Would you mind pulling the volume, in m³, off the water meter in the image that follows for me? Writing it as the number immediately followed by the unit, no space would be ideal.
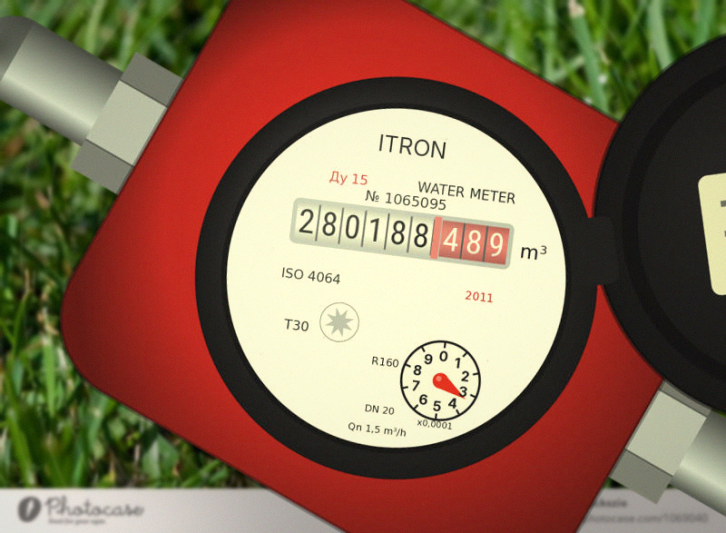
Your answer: 280188.4893m³
